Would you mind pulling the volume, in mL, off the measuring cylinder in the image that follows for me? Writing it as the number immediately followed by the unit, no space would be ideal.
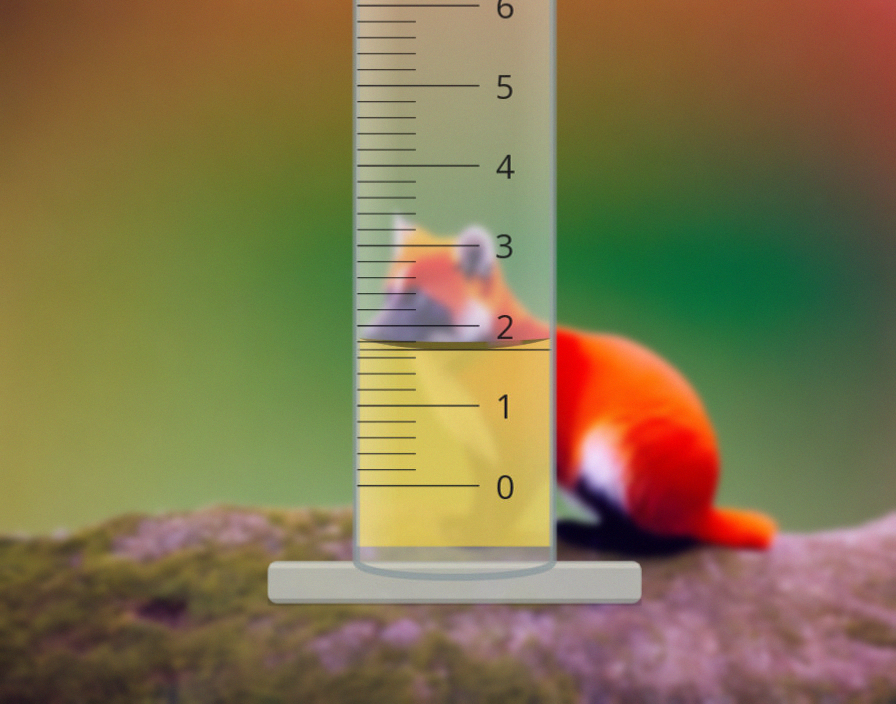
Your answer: 1.7mL
